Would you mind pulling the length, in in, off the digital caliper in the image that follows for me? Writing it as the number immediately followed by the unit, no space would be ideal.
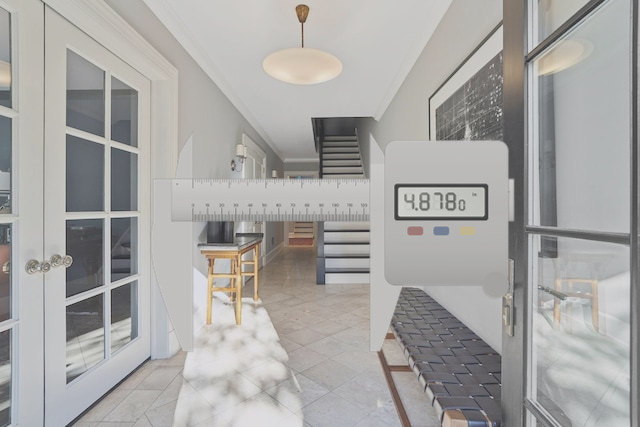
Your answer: 4.8780in
